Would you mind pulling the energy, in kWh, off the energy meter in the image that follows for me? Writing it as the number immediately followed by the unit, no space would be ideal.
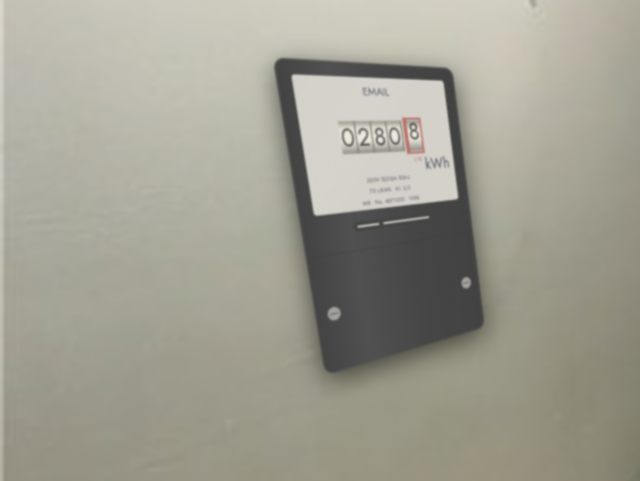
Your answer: 280.8kWh
